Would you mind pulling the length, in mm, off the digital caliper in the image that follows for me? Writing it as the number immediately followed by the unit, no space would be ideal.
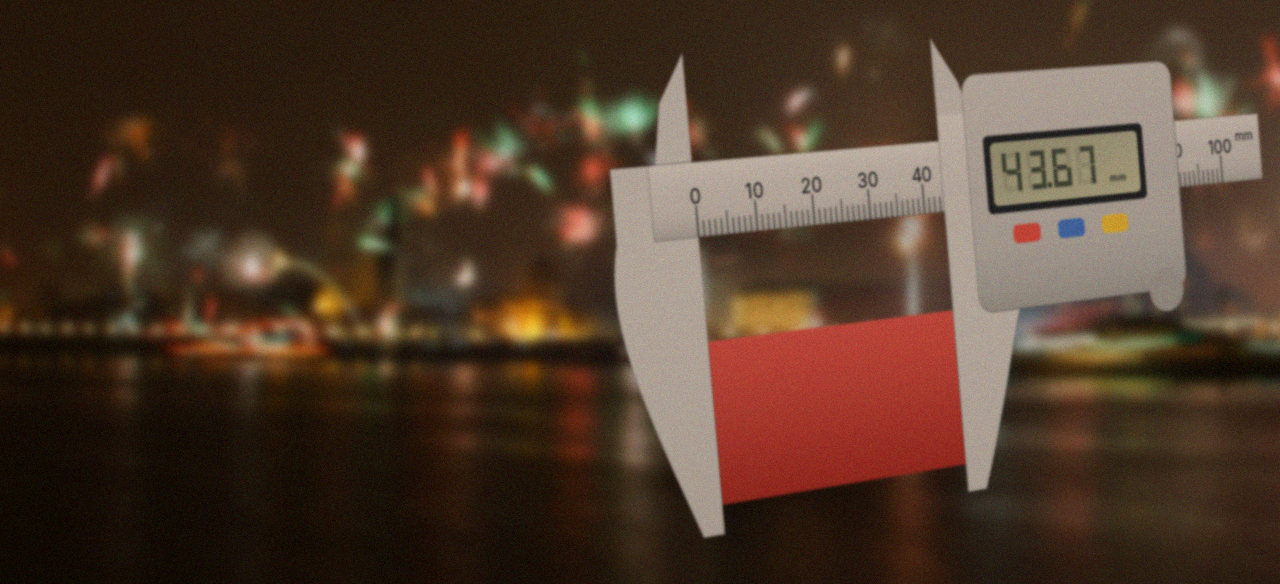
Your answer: 43.67mm
